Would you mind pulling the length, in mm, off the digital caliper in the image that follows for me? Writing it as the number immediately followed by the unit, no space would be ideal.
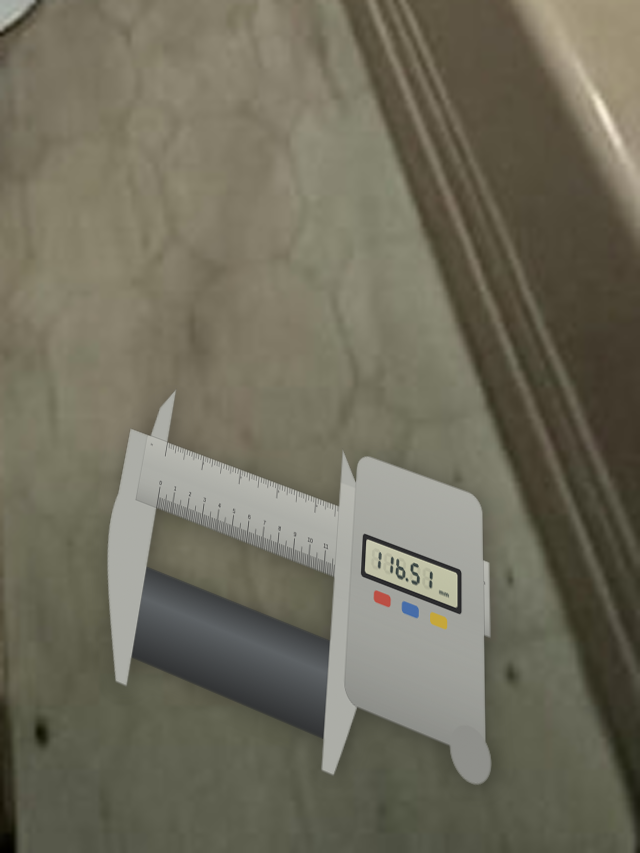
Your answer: 116.51mm
